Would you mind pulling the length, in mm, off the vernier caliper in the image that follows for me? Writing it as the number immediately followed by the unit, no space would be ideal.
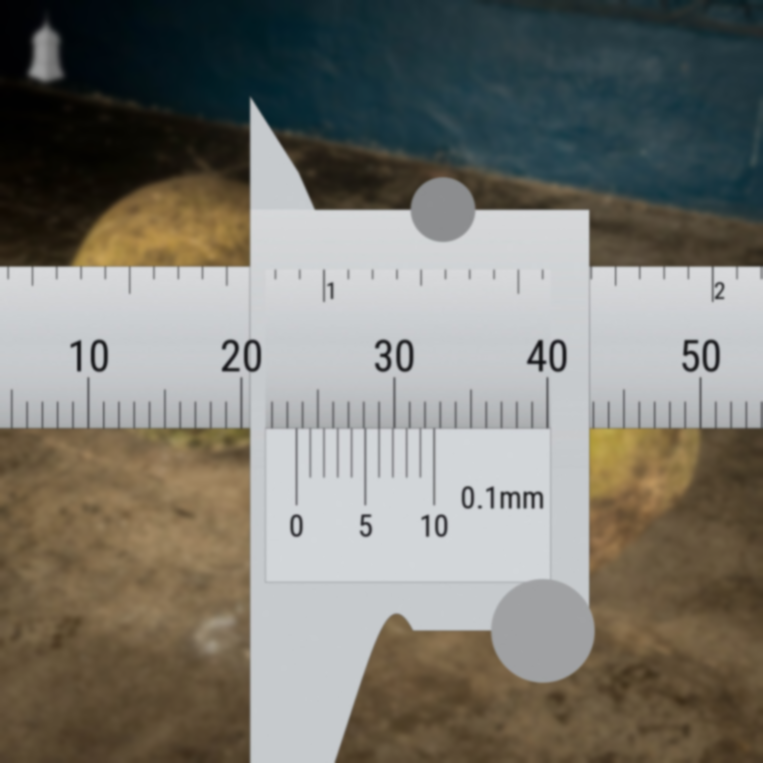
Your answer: 23.6mm
